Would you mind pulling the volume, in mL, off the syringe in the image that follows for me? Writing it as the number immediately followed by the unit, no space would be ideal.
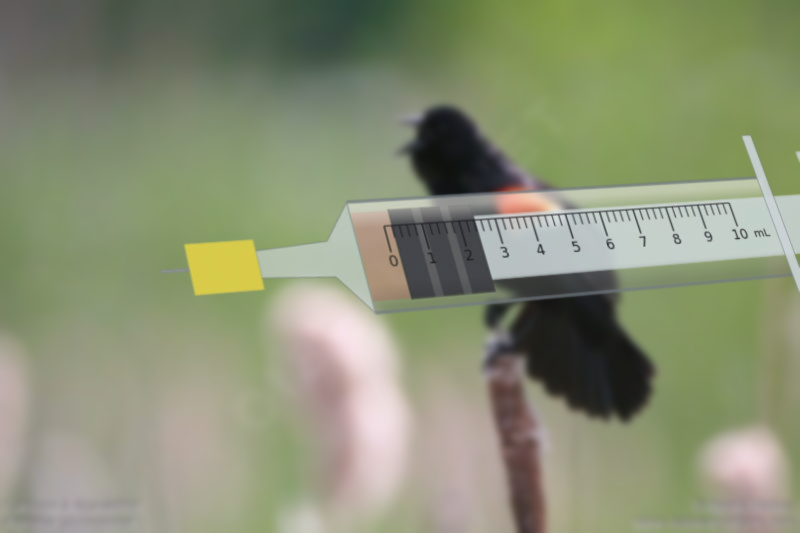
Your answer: 0.2mL
